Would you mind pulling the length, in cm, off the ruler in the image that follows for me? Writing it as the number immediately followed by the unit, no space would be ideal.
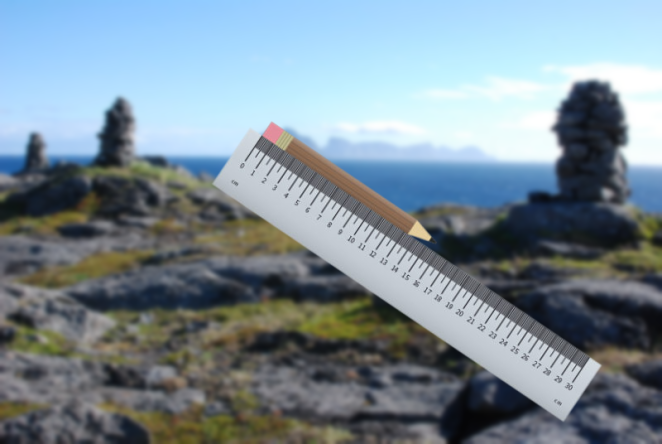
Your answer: 15.5cm
